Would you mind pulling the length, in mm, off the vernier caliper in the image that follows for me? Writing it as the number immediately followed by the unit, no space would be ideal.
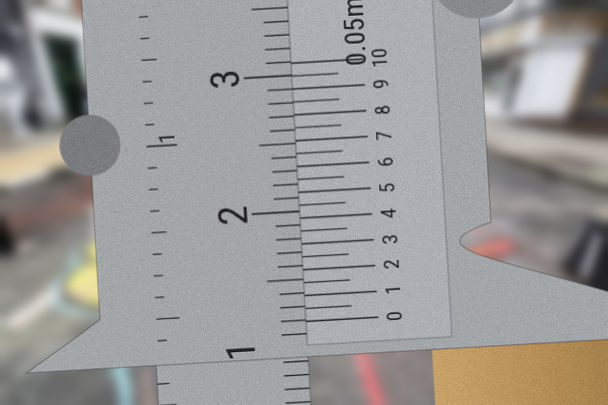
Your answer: 11.9mm
